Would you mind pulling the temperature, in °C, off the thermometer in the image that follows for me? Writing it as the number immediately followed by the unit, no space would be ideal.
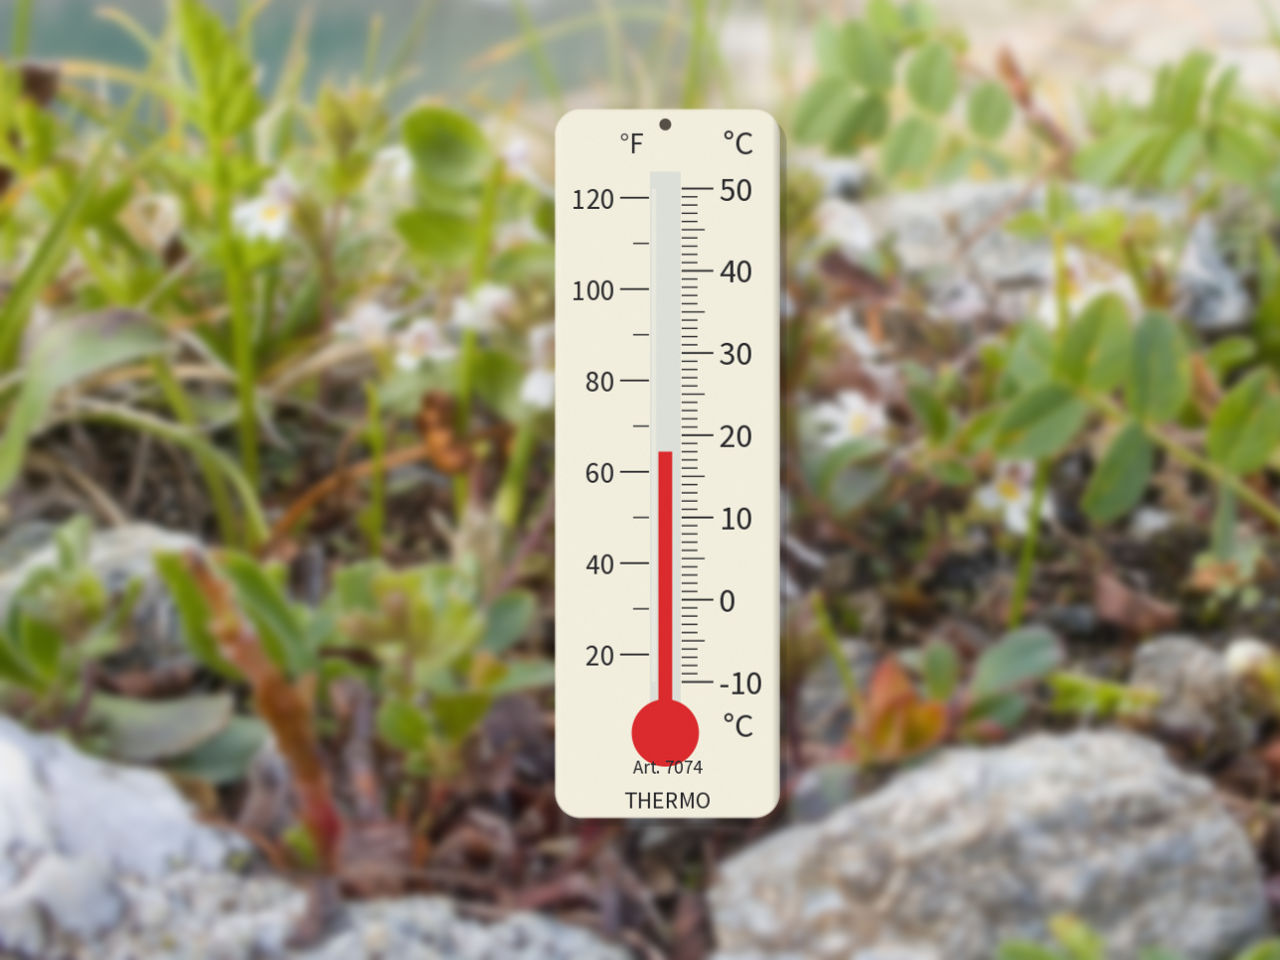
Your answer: 18°C
